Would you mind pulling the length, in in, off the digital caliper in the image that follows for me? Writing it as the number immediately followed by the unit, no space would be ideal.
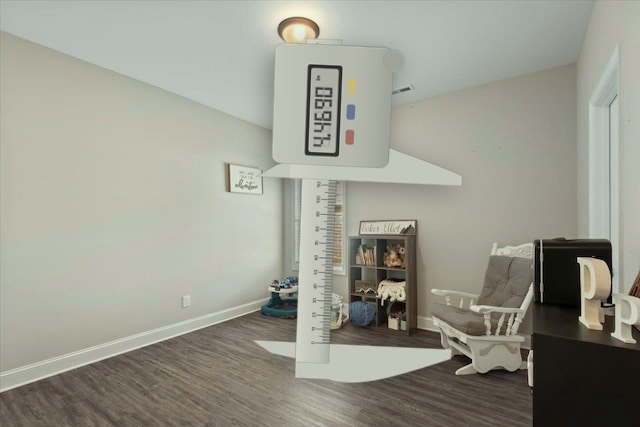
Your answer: 4.4690in
